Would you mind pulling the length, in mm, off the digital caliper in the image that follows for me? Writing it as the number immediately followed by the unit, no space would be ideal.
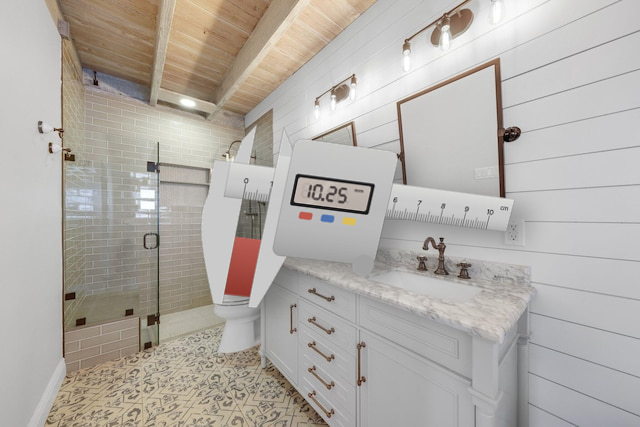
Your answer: 10.25mm
